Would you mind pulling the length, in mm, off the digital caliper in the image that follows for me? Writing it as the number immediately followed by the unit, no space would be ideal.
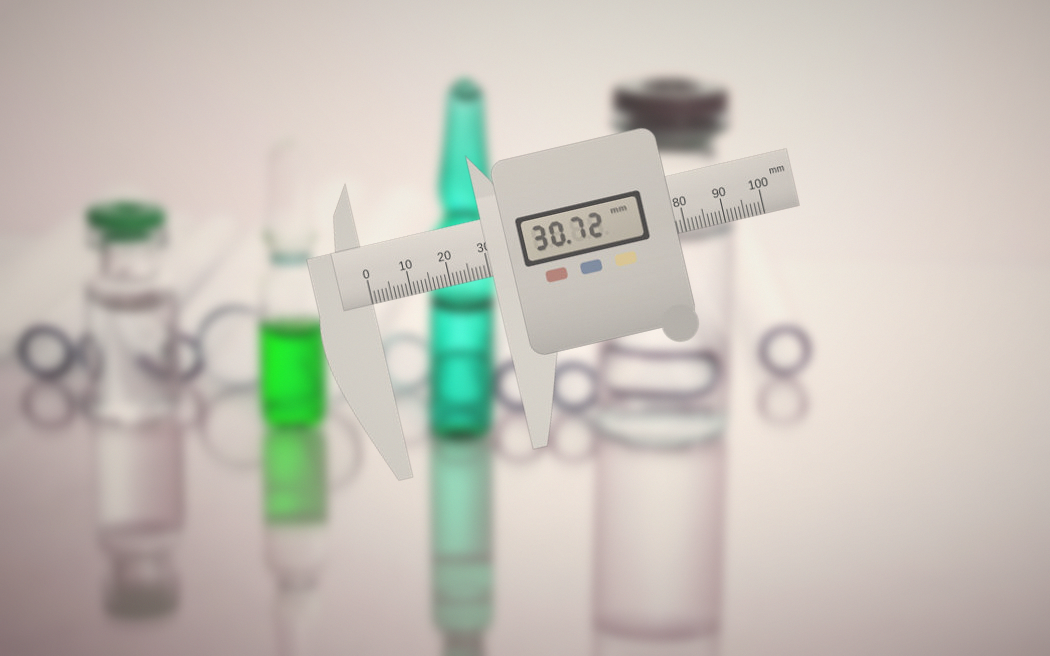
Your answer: 30.72mm
